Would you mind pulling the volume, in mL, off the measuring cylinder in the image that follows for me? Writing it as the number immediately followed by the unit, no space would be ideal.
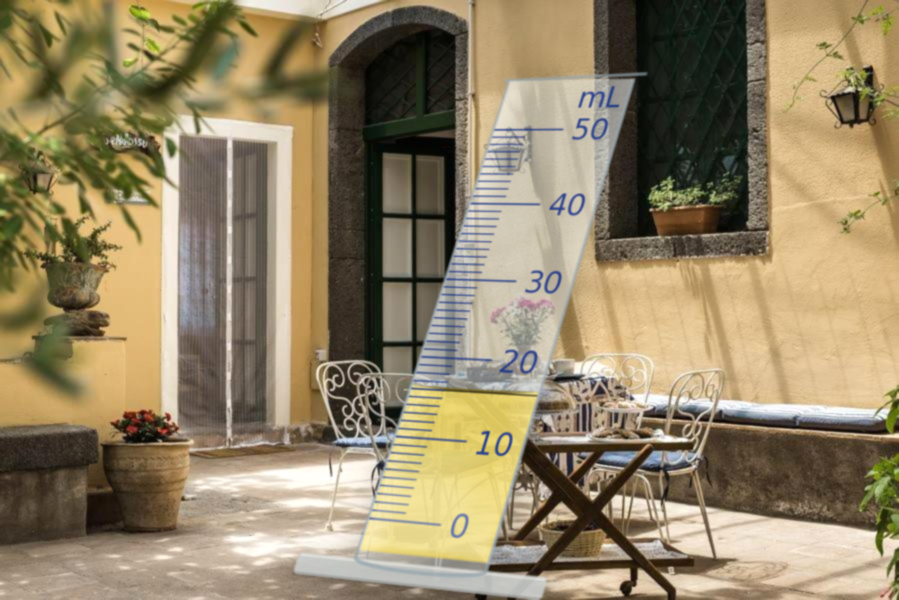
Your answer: 16mL
